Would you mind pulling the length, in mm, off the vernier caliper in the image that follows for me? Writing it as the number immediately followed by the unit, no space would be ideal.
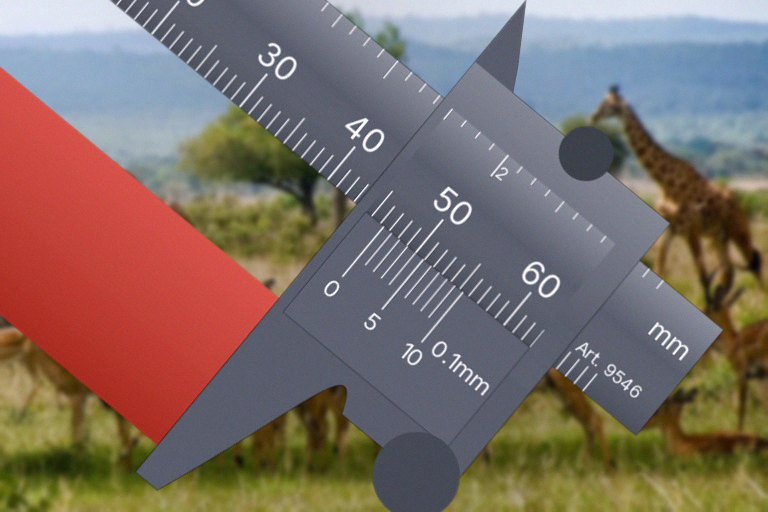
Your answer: 46.4mm
